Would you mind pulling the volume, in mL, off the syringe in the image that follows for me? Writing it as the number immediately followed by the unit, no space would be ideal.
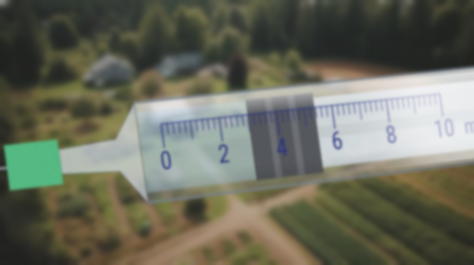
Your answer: 3mL
